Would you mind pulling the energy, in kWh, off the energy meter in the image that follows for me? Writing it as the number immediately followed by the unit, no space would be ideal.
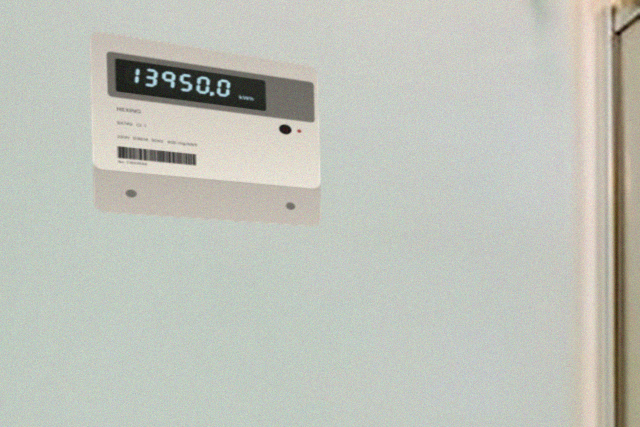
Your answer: 13950.0kWh
